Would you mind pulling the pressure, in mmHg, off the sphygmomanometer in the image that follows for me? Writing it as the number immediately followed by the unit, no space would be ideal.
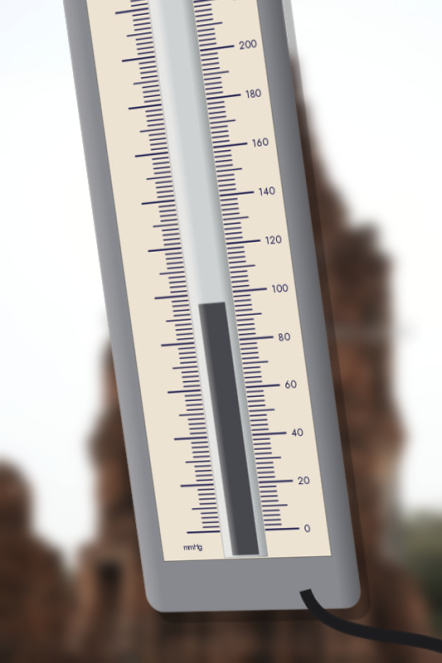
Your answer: 96mmHg
